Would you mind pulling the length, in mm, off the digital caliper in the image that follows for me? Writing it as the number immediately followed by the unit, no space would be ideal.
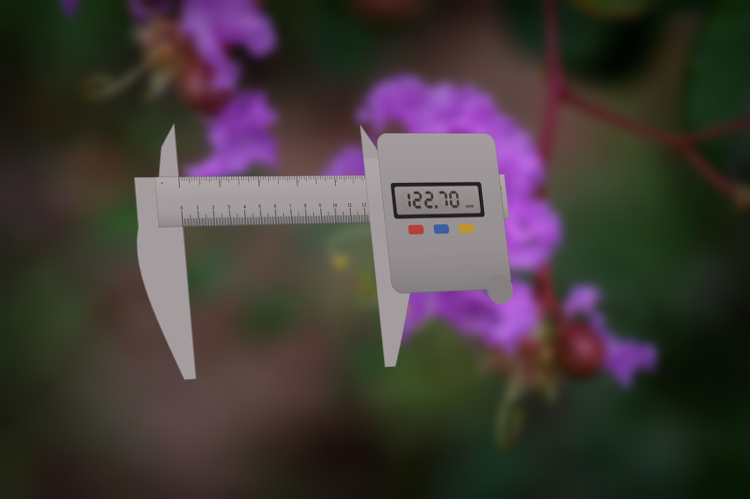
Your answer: 122.70mm
